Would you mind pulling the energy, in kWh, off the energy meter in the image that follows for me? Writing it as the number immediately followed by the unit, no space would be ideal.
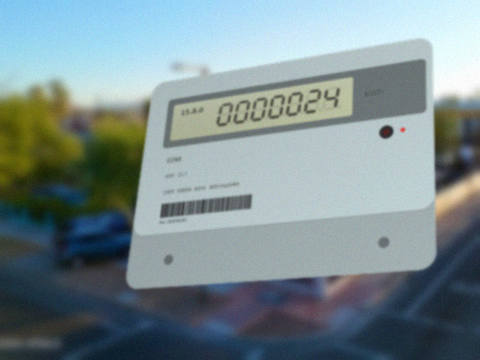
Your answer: 24kWh
